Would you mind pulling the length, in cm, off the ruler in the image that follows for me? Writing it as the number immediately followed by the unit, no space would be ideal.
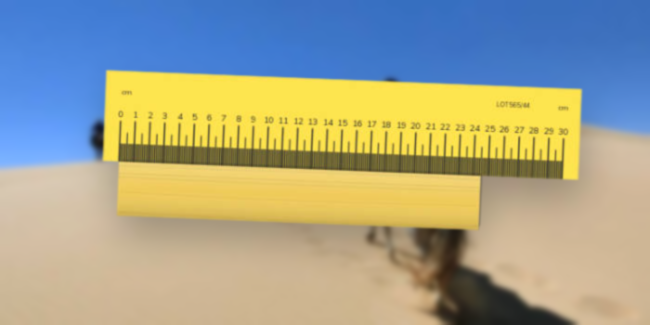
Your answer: 24.5cm
